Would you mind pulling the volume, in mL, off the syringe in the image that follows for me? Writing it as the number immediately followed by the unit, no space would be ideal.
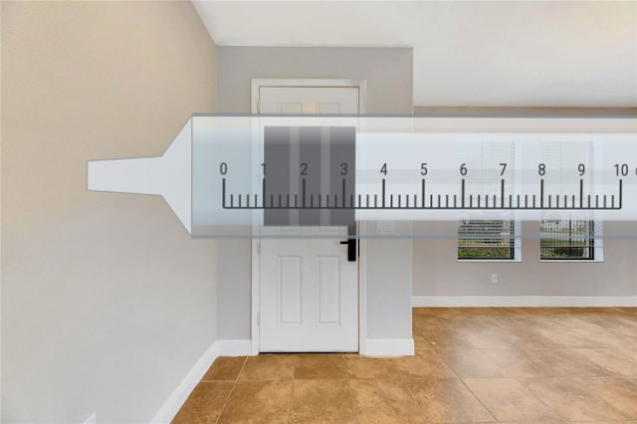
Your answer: 1mL
